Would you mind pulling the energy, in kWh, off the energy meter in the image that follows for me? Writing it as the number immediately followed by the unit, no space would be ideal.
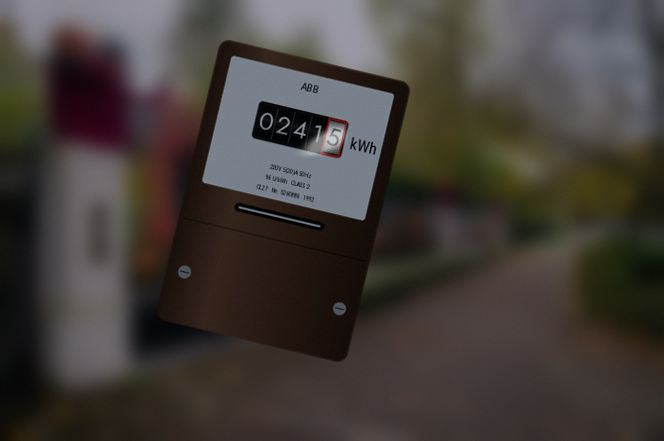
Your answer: 241.5kWh
